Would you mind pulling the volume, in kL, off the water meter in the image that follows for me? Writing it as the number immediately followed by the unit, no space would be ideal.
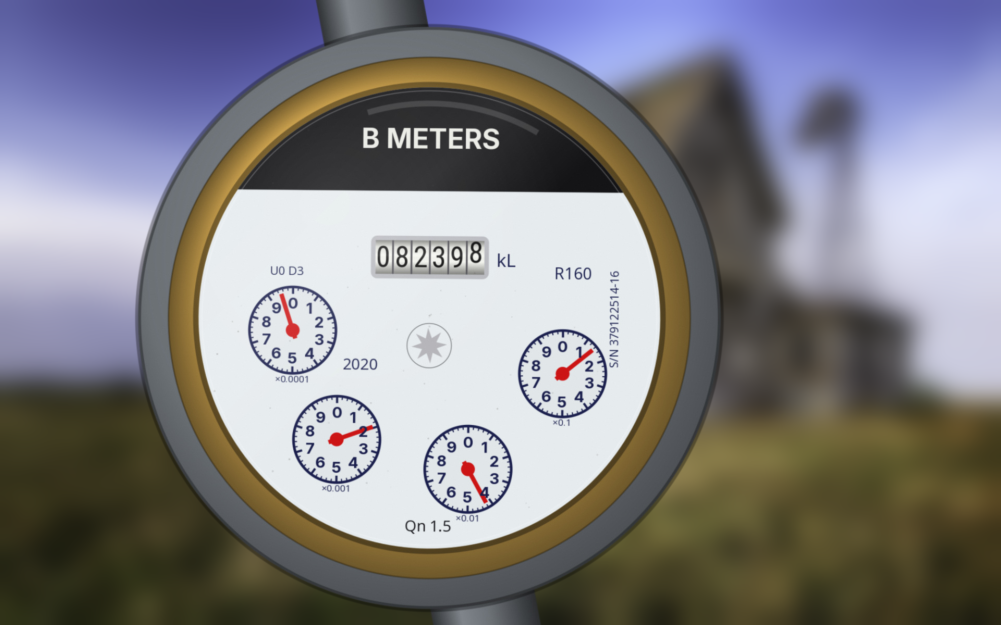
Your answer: 82398.1419kL
